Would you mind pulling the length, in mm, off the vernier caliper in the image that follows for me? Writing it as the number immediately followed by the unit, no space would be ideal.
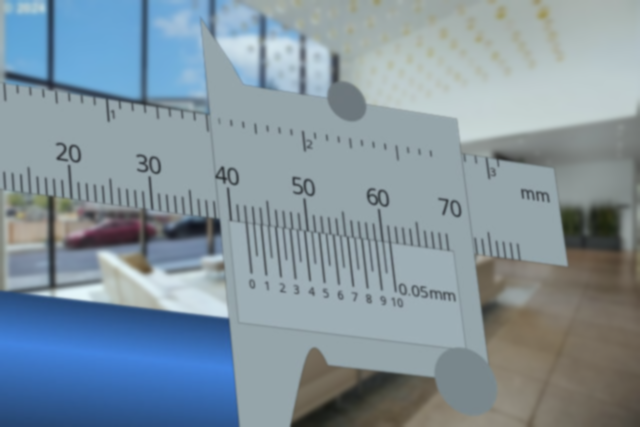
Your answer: 42.0mm
